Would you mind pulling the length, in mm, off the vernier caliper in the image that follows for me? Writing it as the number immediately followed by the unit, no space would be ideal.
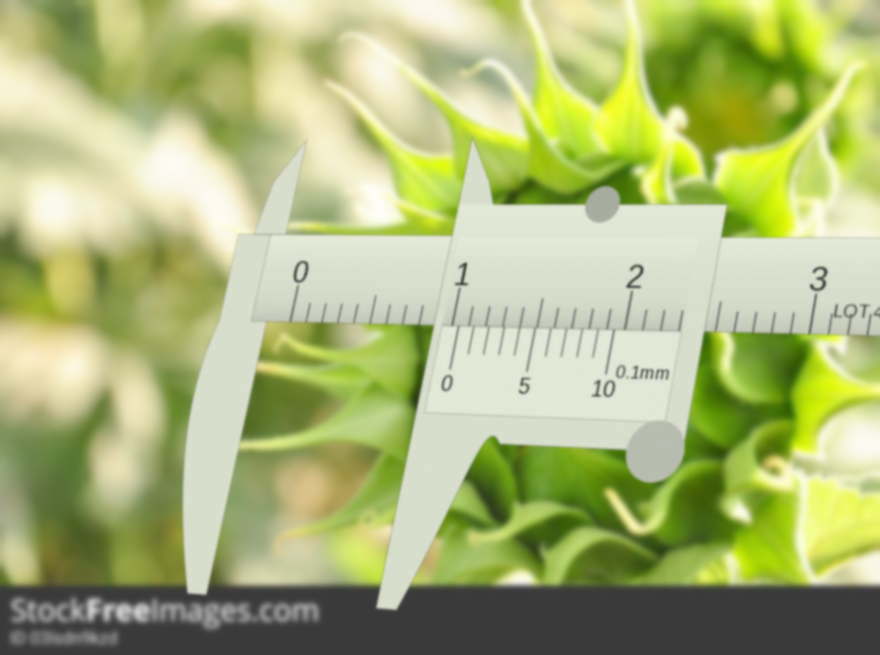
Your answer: 10.4mm
